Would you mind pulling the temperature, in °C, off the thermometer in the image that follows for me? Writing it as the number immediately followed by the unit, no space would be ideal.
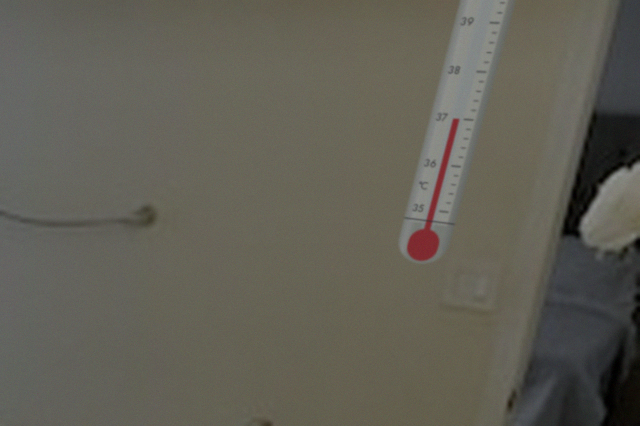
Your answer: 37°C
